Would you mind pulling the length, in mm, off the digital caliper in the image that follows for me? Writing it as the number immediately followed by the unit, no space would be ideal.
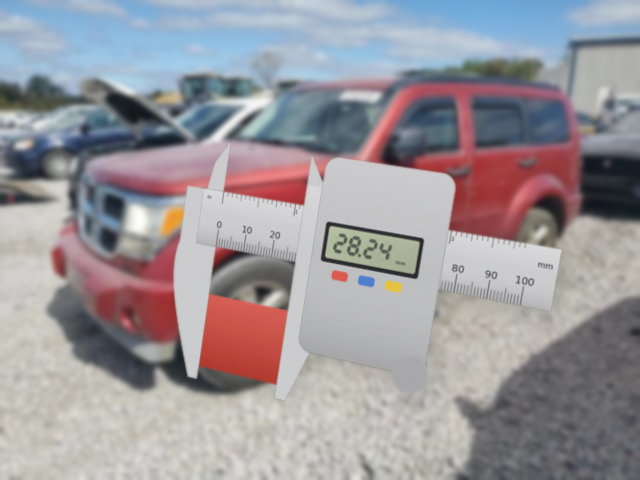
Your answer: 28.24mm
